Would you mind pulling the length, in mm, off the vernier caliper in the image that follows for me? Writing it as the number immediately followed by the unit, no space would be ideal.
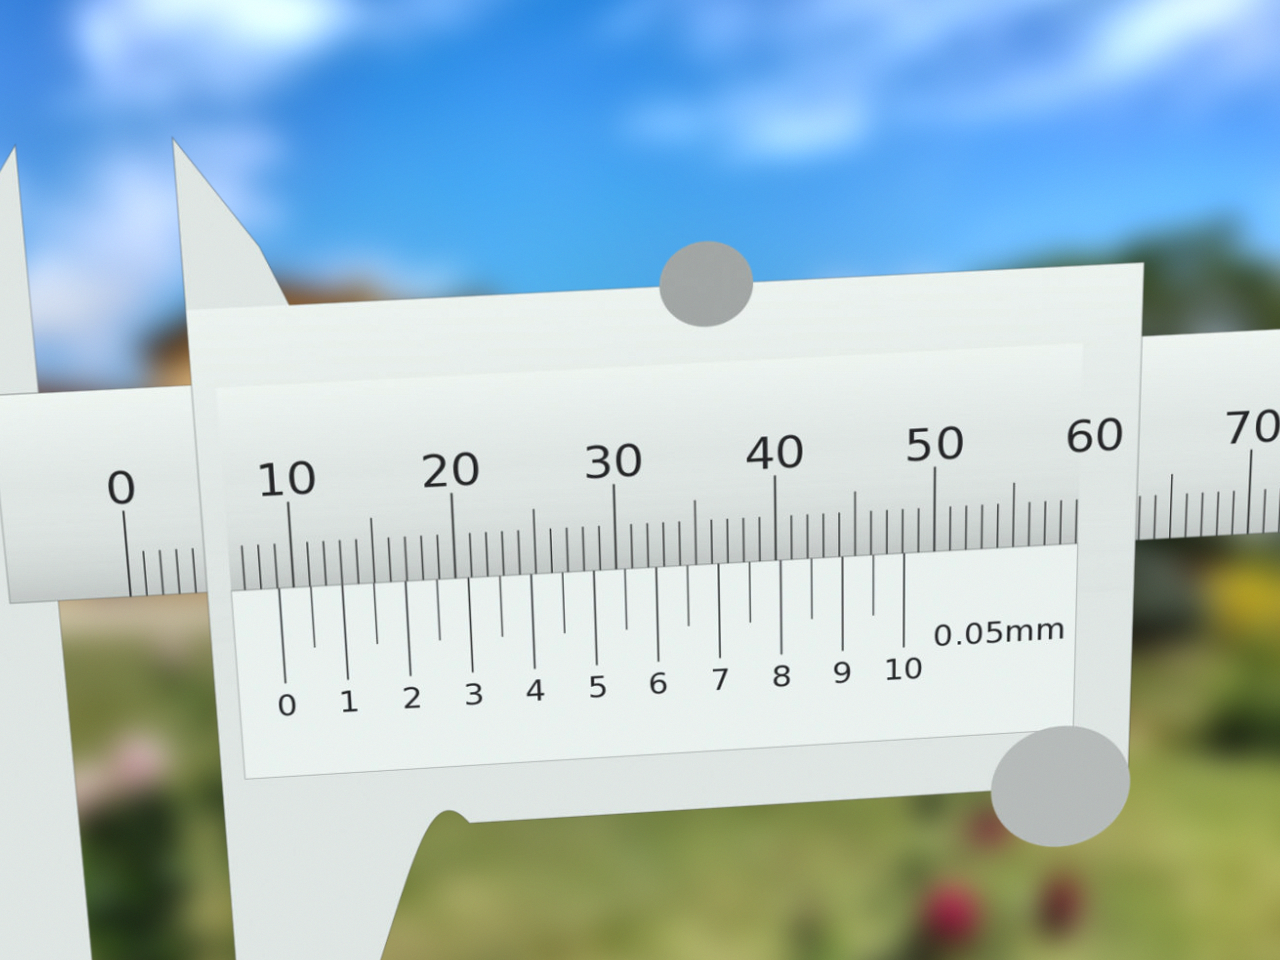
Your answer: 9.1mm
